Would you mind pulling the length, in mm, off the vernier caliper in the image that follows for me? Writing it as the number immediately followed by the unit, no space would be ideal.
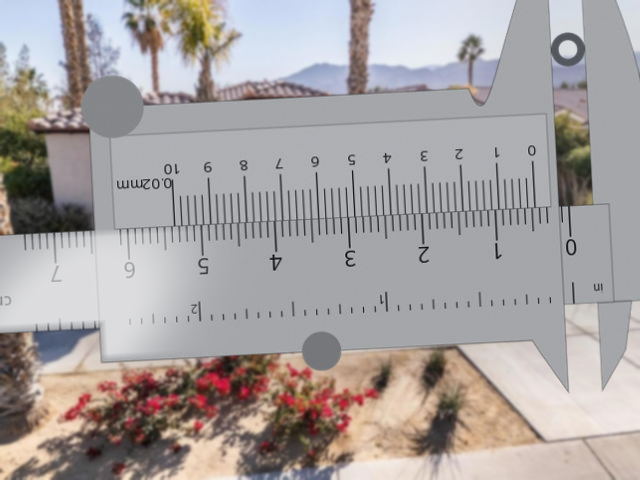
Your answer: 4.6mm
